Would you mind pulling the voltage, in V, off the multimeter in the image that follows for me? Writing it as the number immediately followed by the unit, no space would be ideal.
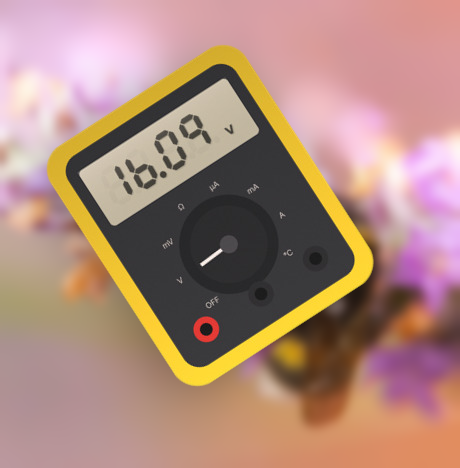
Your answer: 16.09V
